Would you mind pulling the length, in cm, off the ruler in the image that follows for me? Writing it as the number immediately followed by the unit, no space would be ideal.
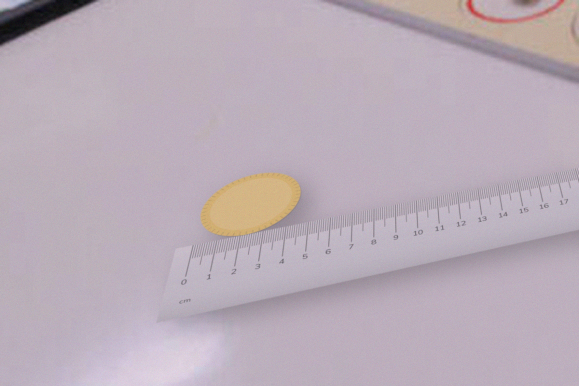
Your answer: 4.5cm
